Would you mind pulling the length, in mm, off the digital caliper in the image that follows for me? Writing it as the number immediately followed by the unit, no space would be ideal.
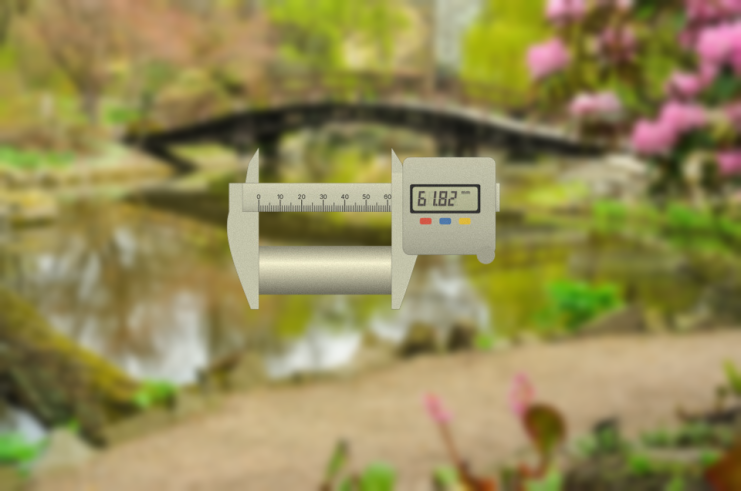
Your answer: 61.82mm
